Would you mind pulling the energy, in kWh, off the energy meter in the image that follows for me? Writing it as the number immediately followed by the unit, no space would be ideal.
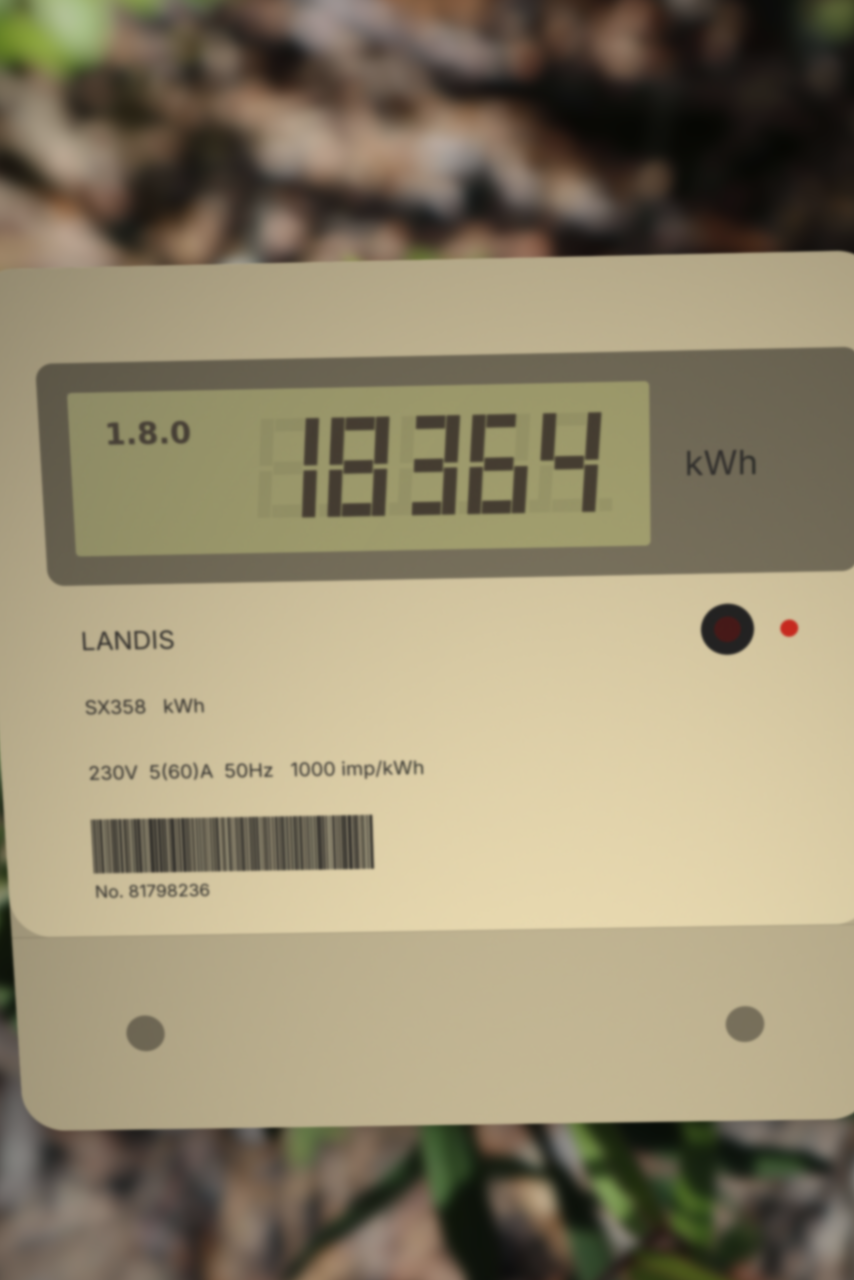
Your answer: 18364kWh
